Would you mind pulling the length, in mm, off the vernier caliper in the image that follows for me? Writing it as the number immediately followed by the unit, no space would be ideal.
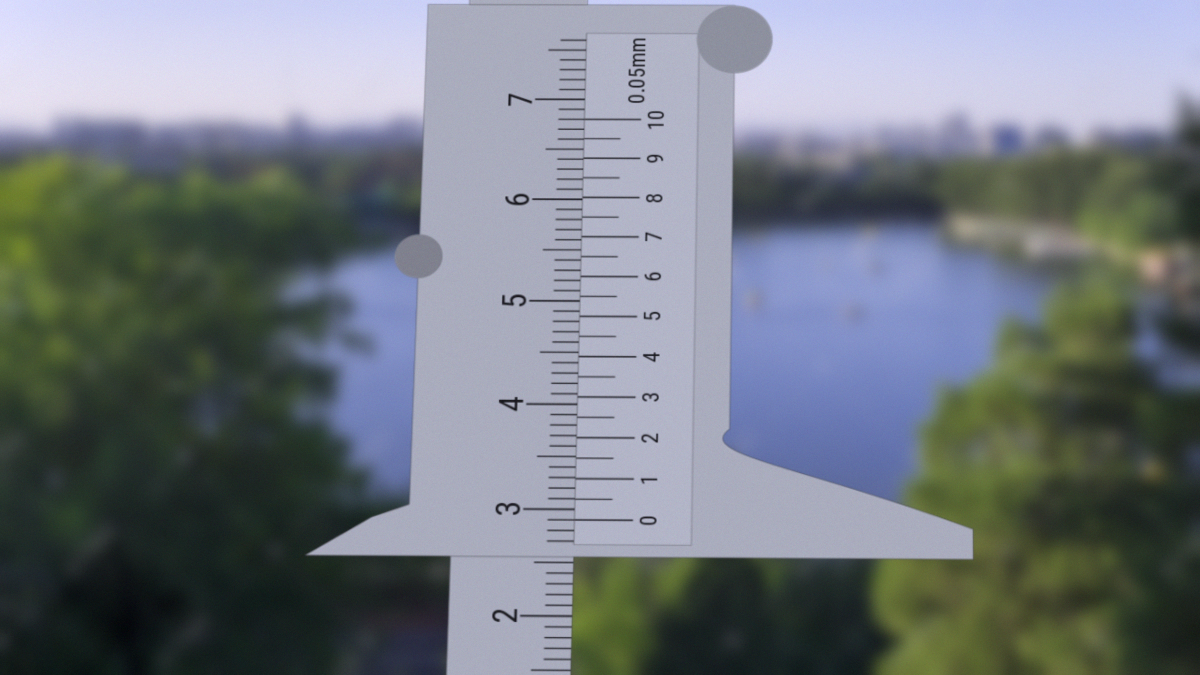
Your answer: 29.0mm
